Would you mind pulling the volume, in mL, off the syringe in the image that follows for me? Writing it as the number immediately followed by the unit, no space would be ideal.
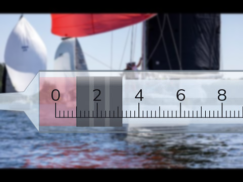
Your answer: 1mL
